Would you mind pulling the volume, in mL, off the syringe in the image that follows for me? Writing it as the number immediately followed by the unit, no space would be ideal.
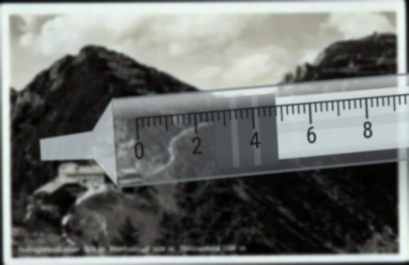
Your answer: 2.6mL
